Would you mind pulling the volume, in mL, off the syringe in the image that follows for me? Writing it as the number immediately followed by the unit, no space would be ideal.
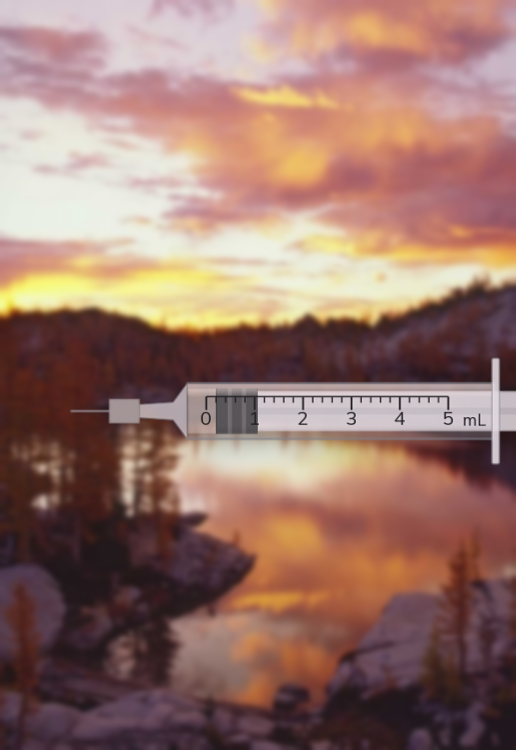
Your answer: 0.2mL
